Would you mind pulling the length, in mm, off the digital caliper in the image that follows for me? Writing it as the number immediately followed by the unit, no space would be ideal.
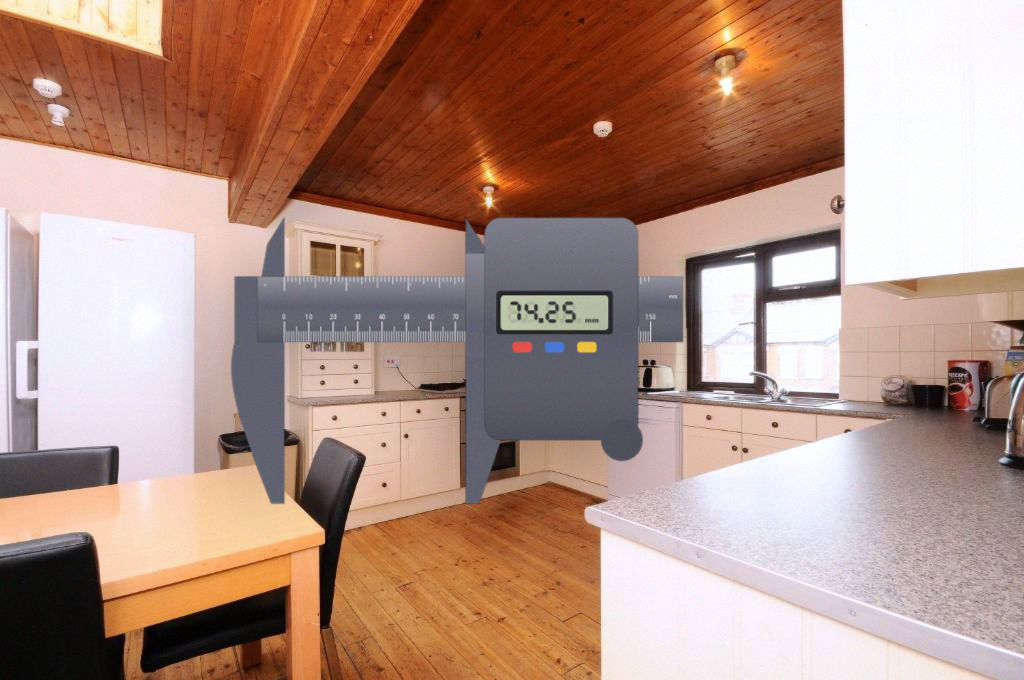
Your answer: 74.25mm
